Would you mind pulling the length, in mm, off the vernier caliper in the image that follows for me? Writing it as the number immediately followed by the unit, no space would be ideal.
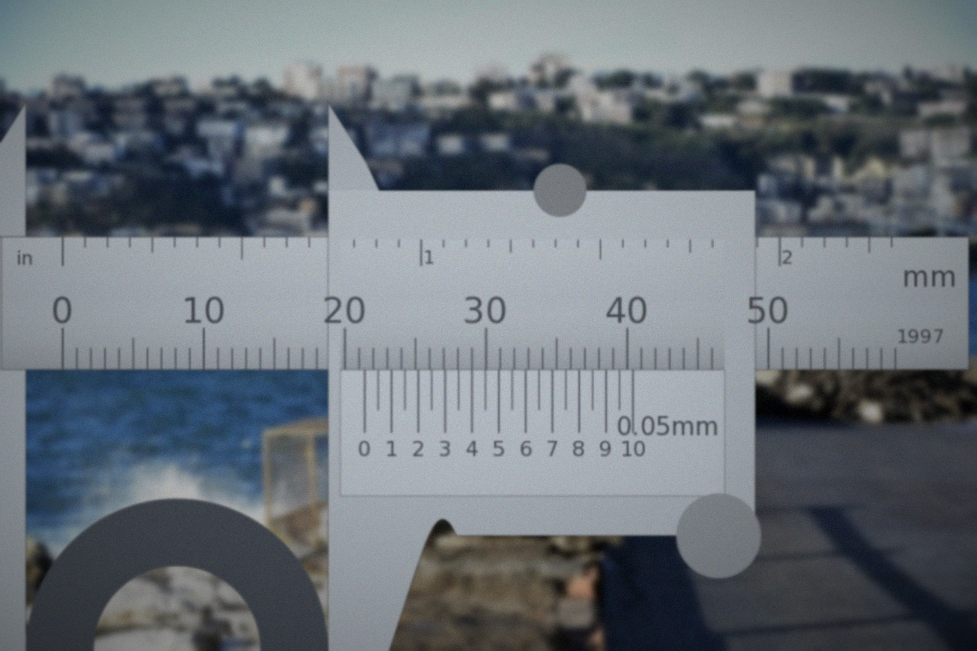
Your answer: 21.4mm
